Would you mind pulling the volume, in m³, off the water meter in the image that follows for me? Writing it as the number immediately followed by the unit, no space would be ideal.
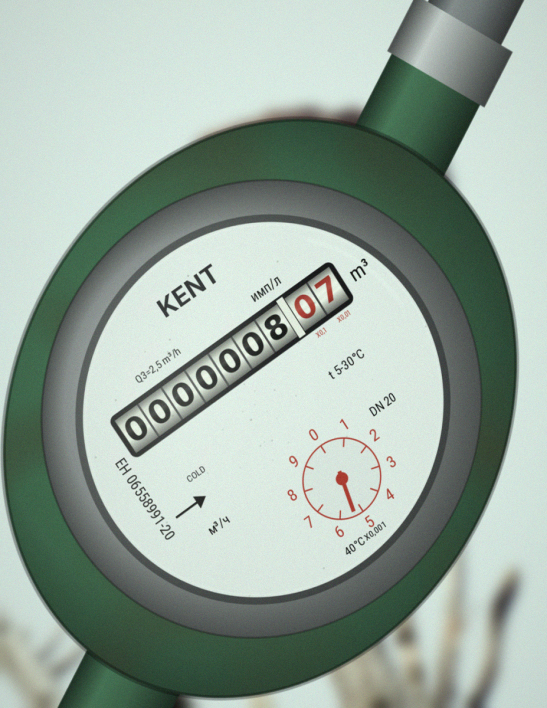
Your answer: 8.075m³
